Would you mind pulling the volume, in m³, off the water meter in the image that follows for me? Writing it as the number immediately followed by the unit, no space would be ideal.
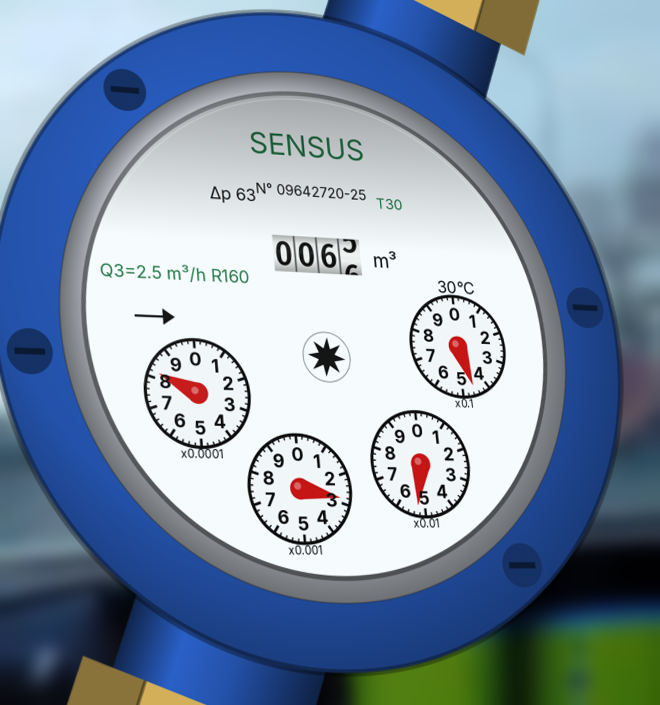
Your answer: 65.4528m³
